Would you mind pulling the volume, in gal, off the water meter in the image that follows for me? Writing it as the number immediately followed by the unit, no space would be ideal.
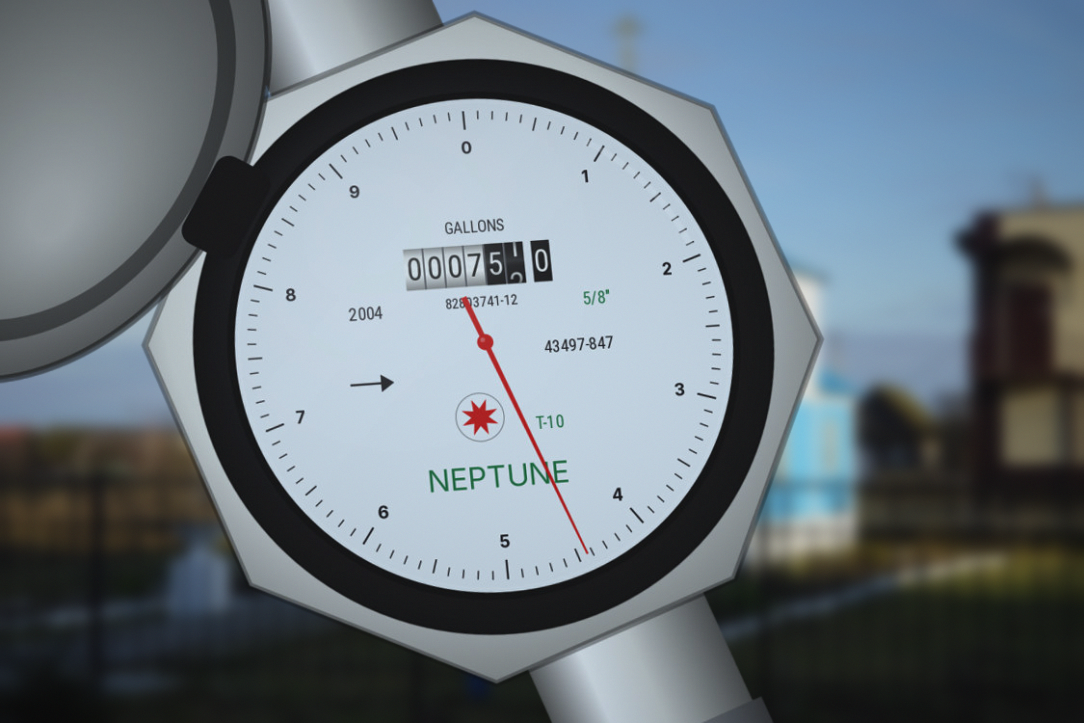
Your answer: 7514.4gal
